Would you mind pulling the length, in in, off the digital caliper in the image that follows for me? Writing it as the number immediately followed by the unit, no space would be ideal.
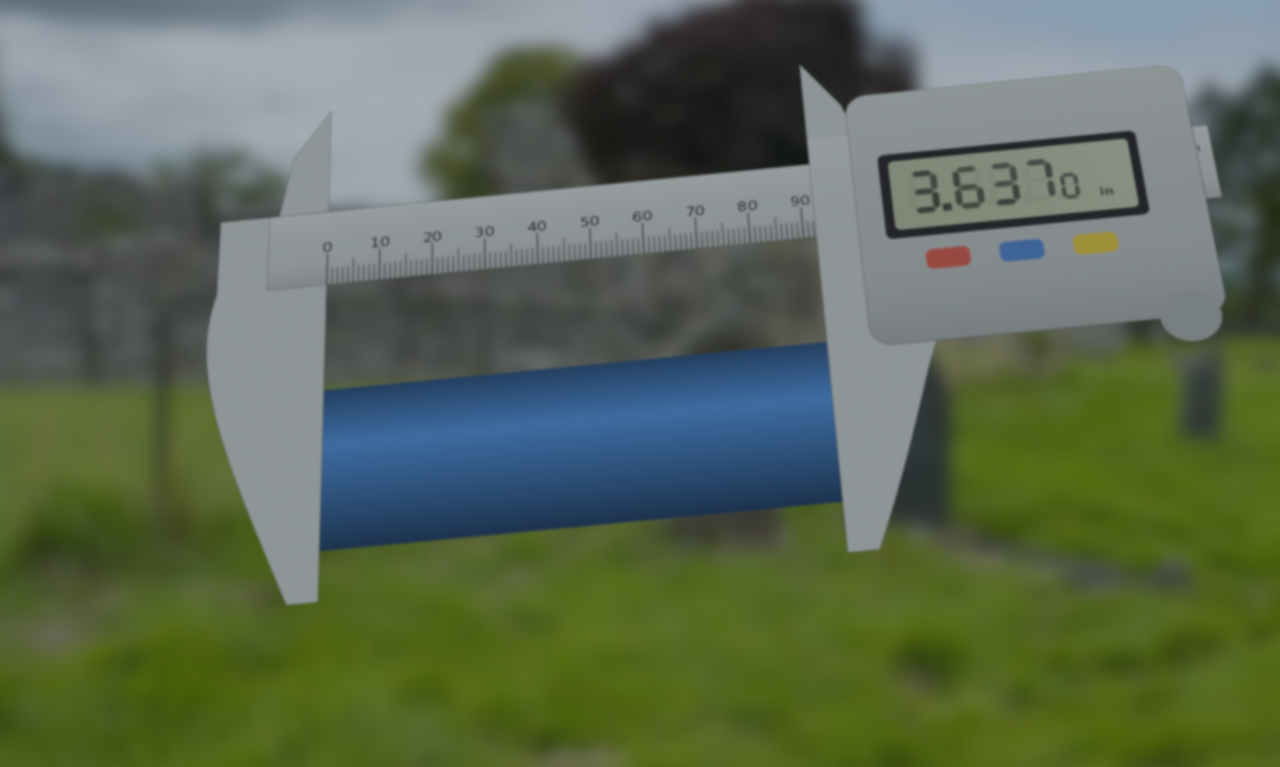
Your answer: 3.6370in
